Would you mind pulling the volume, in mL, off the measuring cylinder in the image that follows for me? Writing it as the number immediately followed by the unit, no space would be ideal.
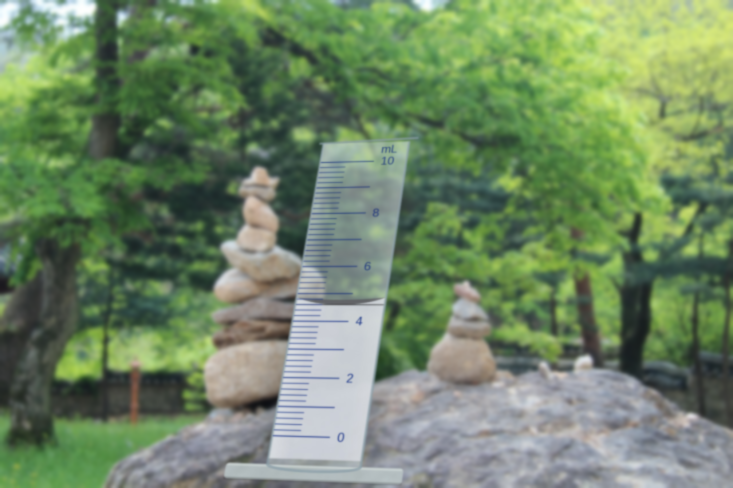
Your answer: 4.6mL
